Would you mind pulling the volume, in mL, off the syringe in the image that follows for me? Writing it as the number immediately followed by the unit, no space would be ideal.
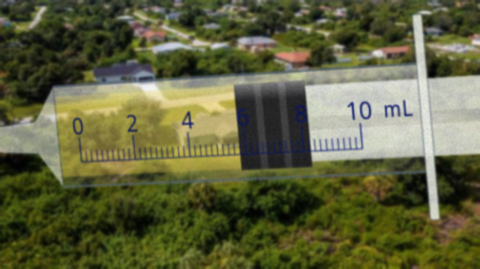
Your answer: 5.8mL
